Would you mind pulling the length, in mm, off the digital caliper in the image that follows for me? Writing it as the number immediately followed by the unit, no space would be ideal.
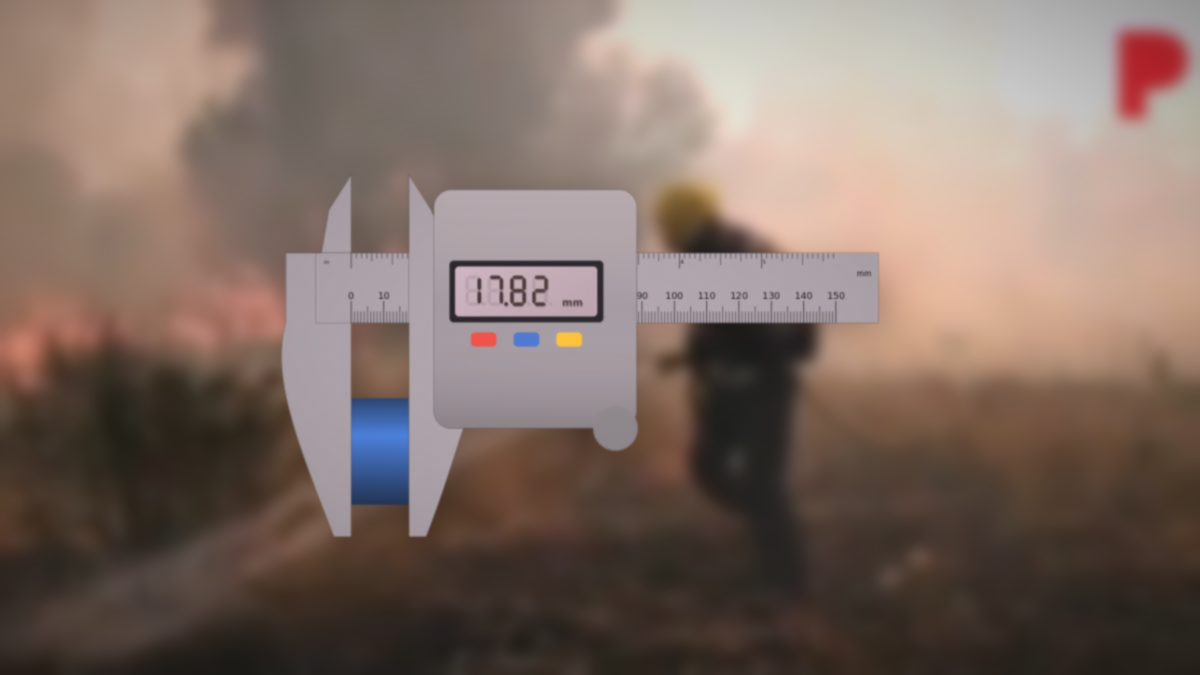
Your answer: 17.82mm
